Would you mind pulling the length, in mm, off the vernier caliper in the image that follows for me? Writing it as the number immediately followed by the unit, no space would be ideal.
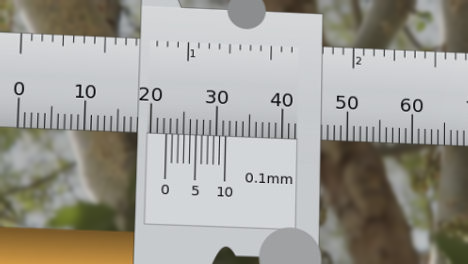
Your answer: 22.4mm
